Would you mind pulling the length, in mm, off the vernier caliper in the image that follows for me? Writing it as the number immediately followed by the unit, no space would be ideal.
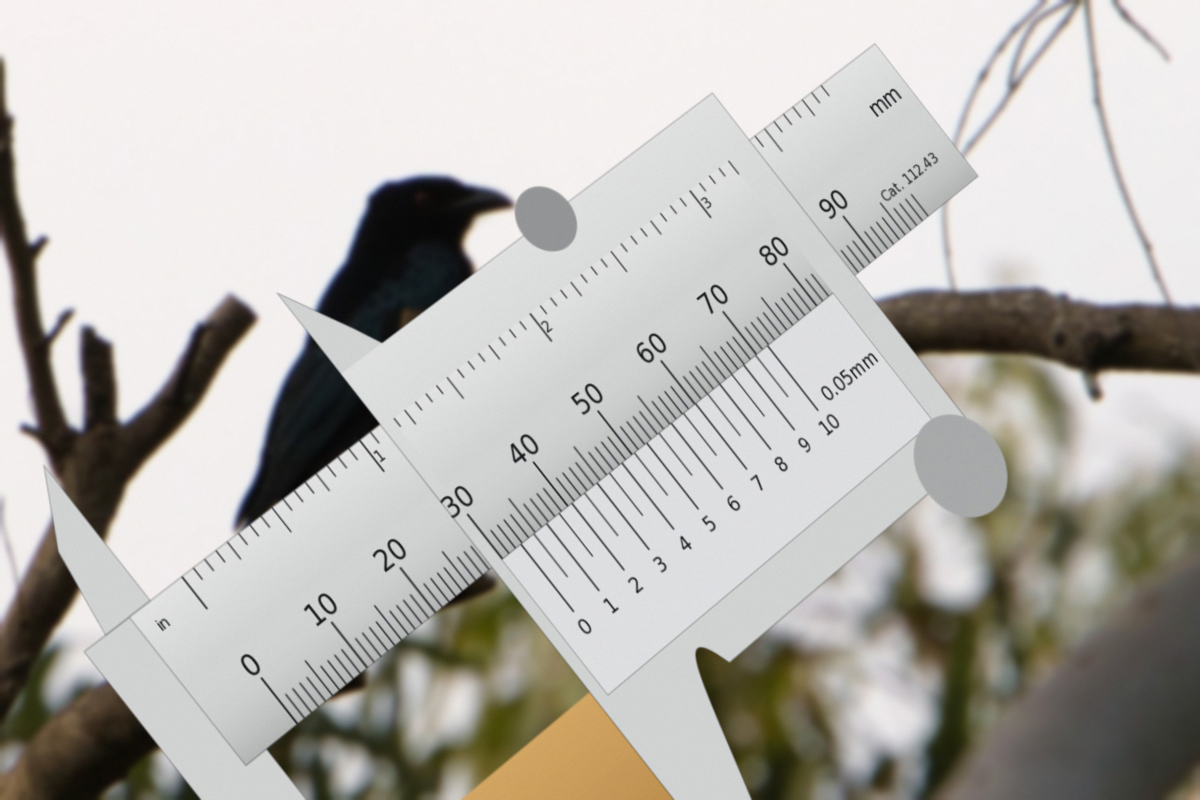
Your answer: 32.8mm
